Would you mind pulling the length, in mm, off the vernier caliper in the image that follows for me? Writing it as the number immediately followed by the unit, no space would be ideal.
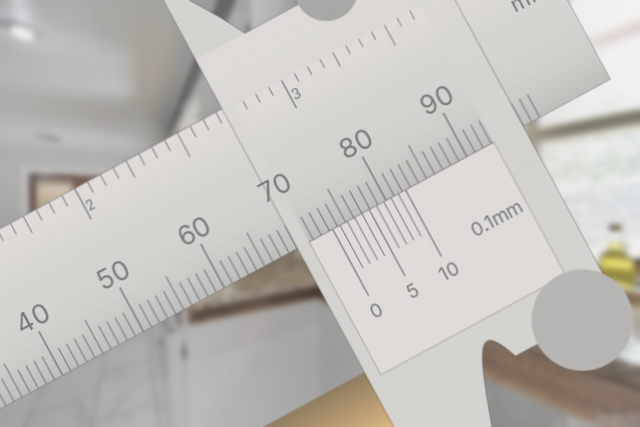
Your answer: 73.4mm
